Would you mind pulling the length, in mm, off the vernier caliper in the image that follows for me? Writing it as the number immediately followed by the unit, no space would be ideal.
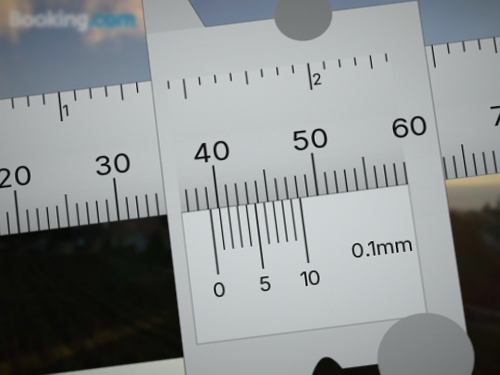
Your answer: 39.2mm
